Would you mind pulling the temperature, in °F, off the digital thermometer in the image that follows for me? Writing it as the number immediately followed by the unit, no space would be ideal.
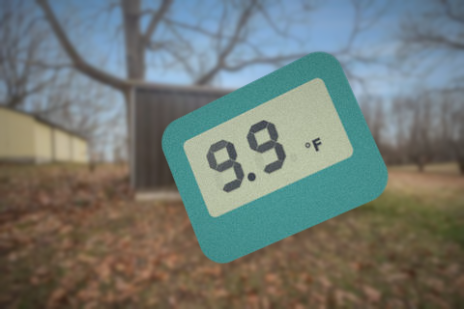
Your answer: 9.9°F
